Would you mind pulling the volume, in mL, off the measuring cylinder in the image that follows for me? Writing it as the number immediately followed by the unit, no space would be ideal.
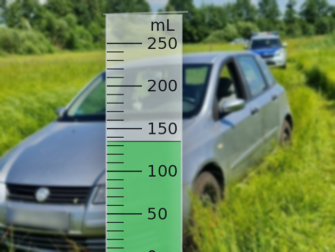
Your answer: 135mL
